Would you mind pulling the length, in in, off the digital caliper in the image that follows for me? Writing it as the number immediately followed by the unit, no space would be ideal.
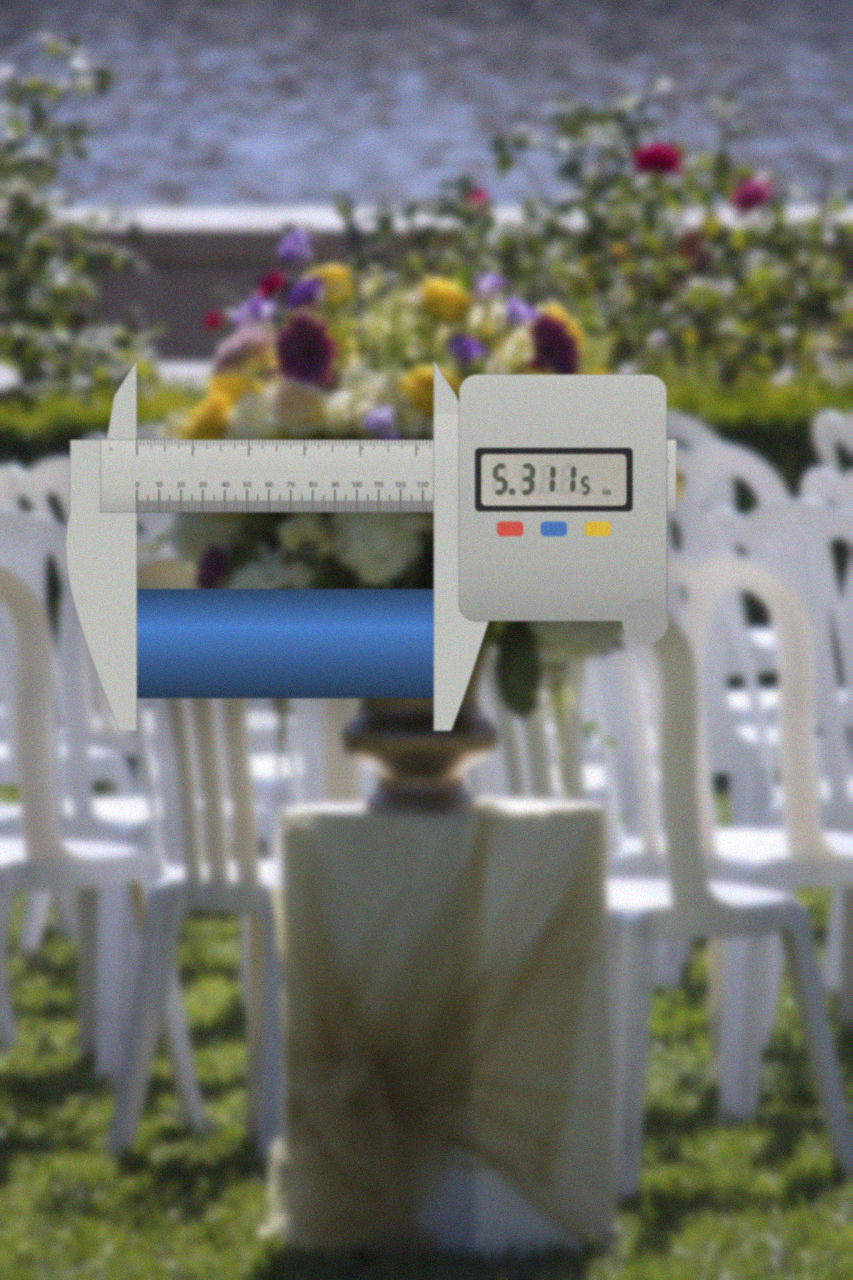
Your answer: 5.3115in
